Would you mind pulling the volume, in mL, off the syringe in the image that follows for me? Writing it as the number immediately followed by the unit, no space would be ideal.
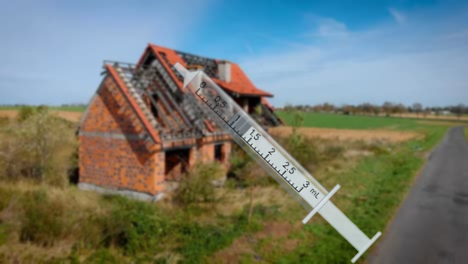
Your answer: 0.9mL
